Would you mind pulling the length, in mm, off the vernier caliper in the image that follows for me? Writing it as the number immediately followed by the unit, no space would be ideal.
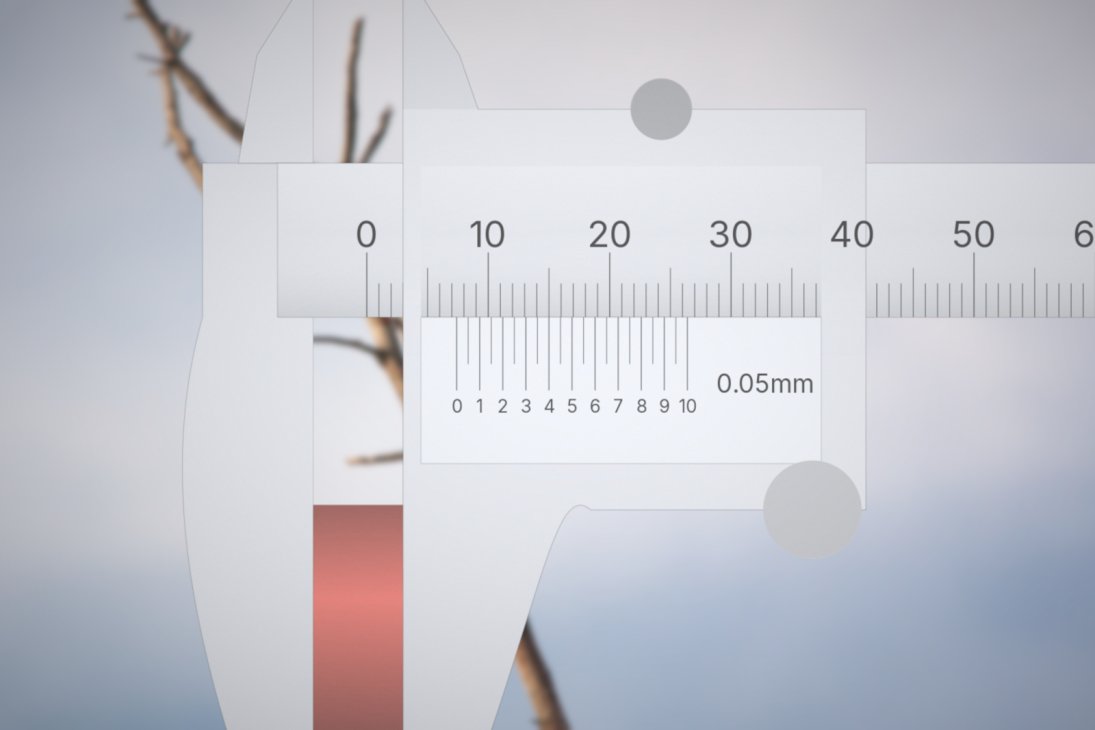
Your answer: 7.4mm
